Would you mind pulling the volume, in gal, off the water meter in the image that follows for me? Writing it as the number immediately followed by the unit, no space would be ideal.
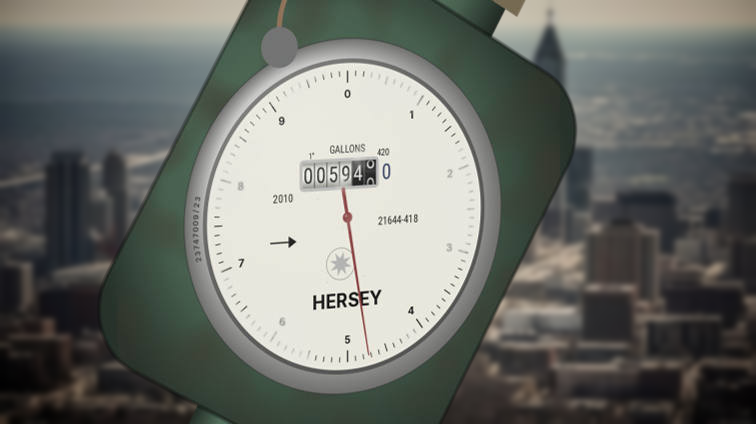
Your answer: 59484.7gal
